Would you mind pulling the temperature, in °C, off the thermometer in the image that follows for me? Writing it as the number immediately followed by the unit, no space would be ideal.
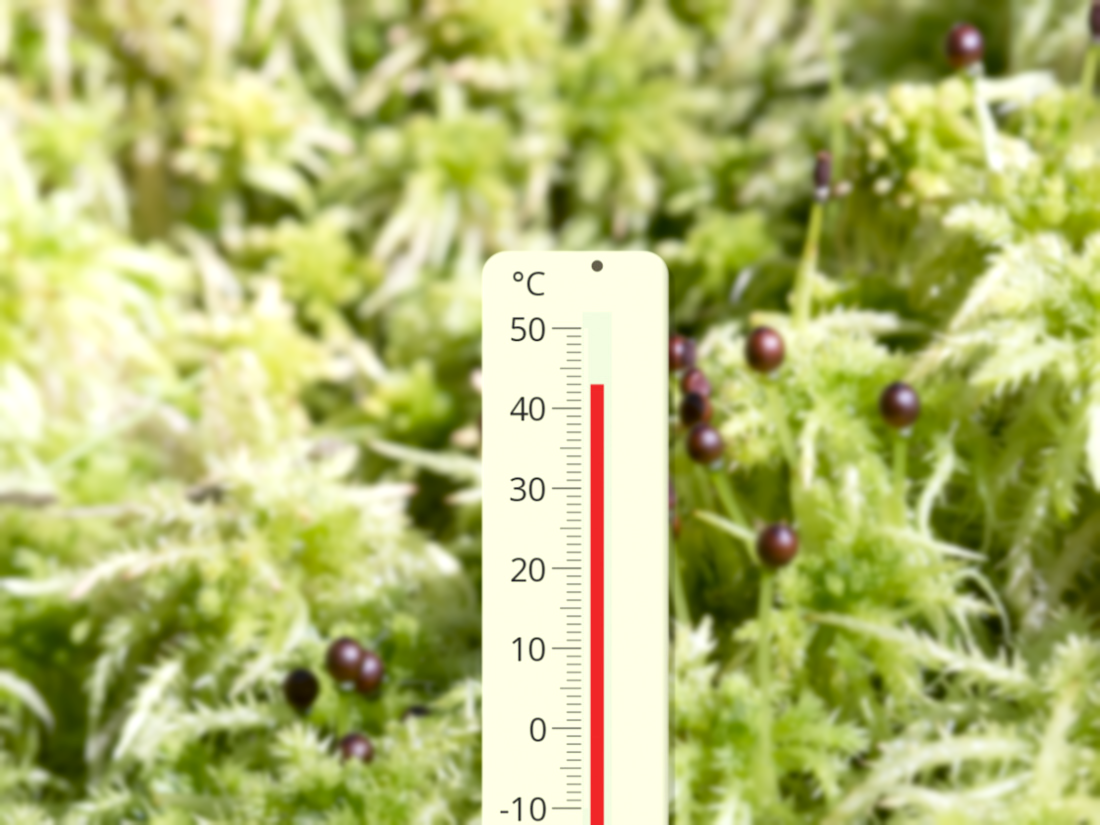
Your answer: 43°C
